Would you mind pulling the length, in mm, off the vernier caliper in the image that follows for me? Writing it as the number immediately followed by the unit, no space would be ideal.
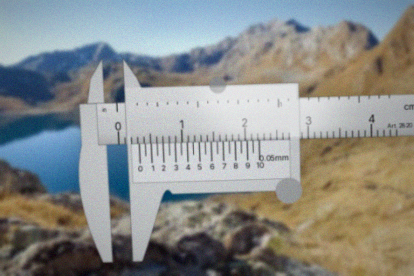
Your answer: 3.2mm
